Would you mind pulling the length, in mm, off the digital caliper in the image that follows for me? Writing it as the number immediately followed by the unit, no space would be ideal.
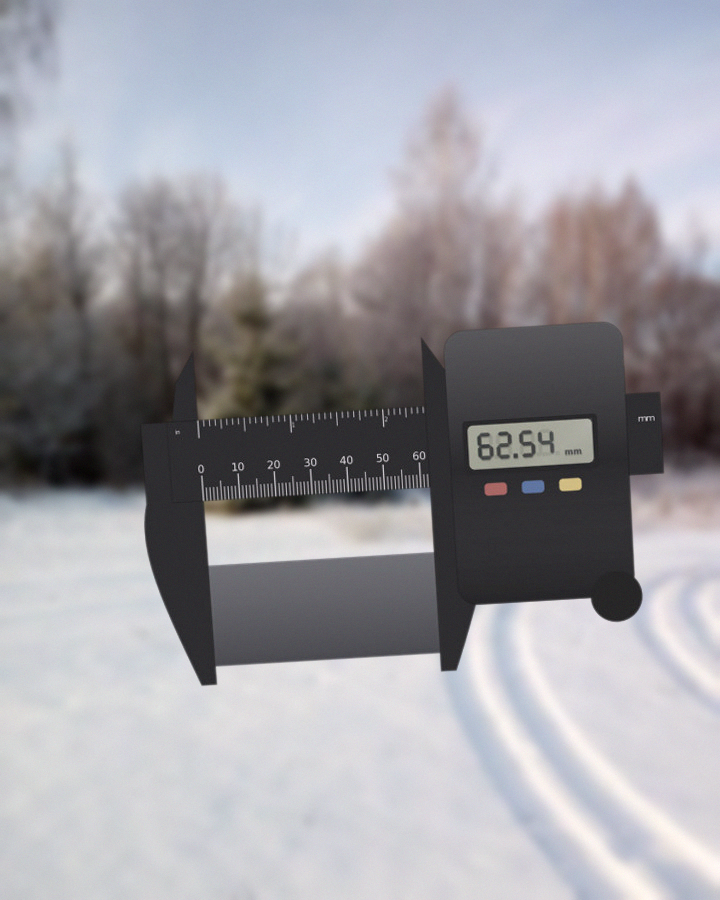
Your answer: 62.54mm
